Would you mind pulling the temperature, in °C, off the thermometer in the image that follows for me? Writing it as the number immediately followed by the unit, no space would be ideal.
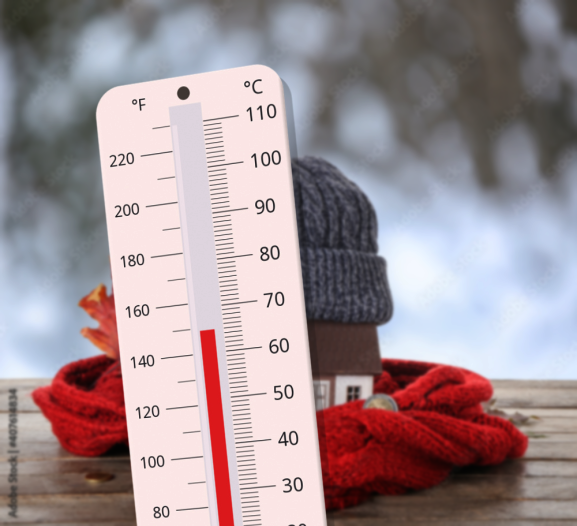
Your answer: 65°C
